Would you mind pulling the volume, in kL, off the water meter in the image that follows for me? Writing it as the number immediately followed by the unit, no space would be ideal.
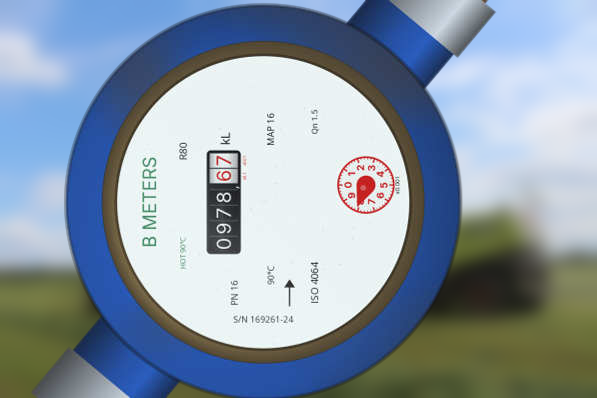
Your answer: 978.678kL
